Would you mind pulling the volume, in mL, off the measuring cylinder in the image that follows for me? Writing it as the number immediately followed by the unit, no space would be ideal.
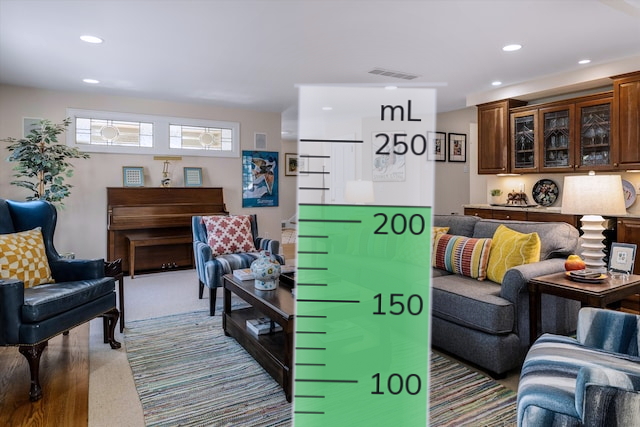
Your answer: 210mL
